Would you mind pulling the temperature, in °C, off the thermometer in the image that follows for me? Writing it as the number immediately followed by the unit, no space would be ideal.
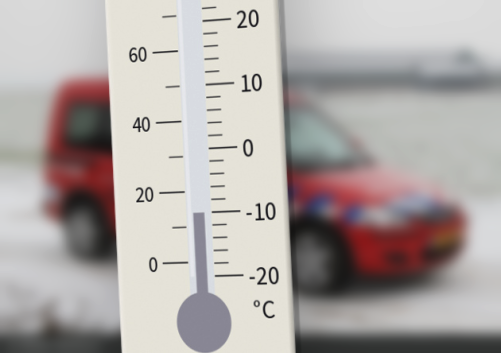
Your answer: -10°C
